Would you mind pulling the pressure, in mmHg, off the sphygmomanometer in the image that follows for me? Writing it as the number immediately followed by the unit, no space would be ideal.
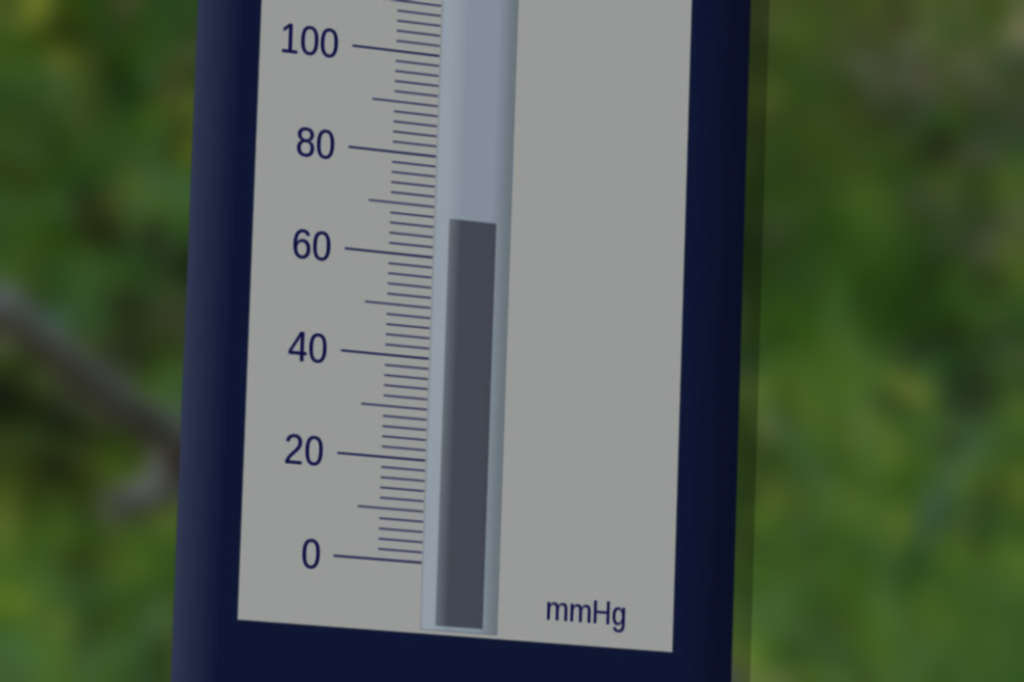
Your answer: 68mmHg
